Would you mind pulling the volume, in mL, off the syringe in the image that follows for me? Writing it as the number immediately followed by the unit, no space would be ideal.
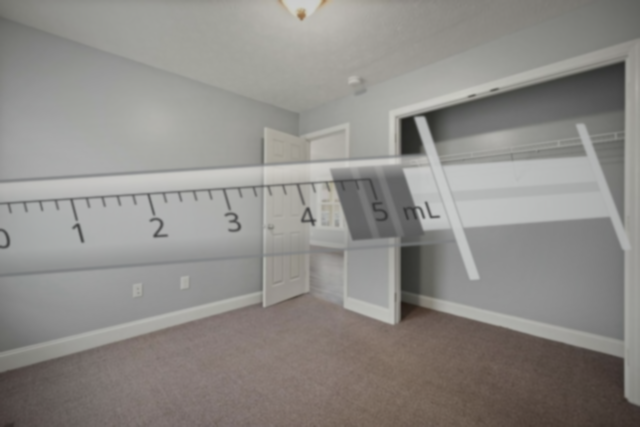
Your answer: 4.5mL
